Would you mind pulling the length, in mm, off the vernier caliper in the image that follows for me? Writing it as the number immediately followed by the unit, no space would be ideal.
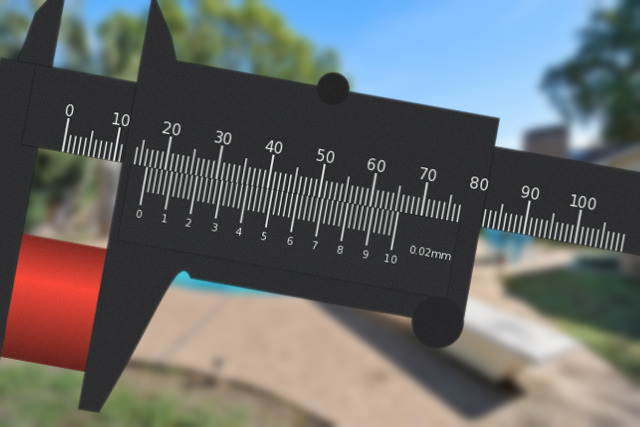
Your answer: 16.5mm
